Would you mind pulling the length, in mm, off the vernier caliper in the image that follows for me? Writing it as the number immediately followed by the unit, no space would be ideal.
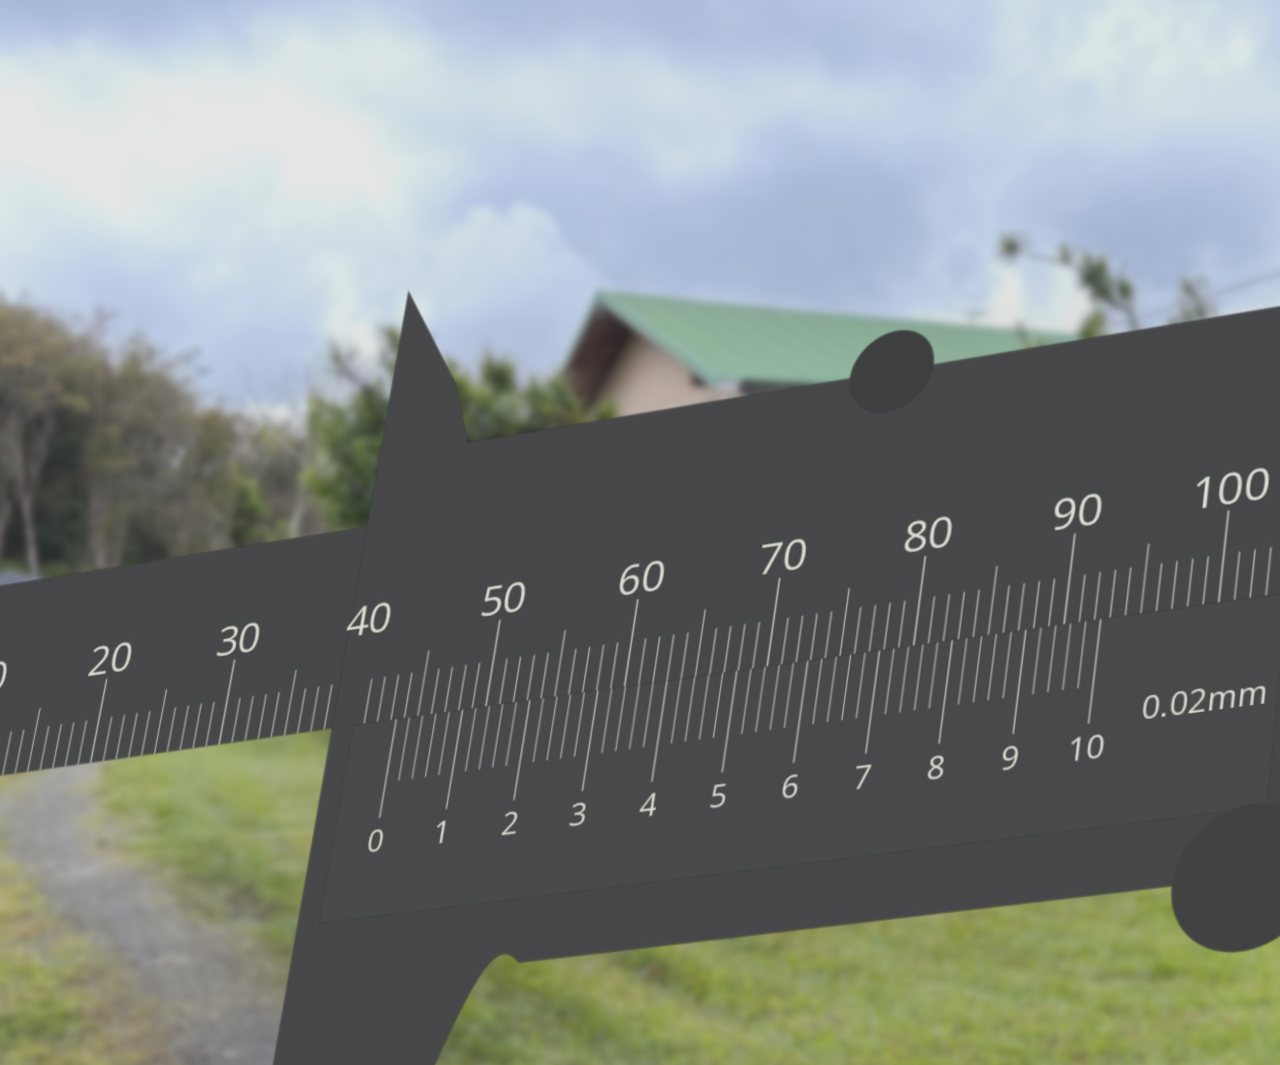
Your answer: 43.4mm
